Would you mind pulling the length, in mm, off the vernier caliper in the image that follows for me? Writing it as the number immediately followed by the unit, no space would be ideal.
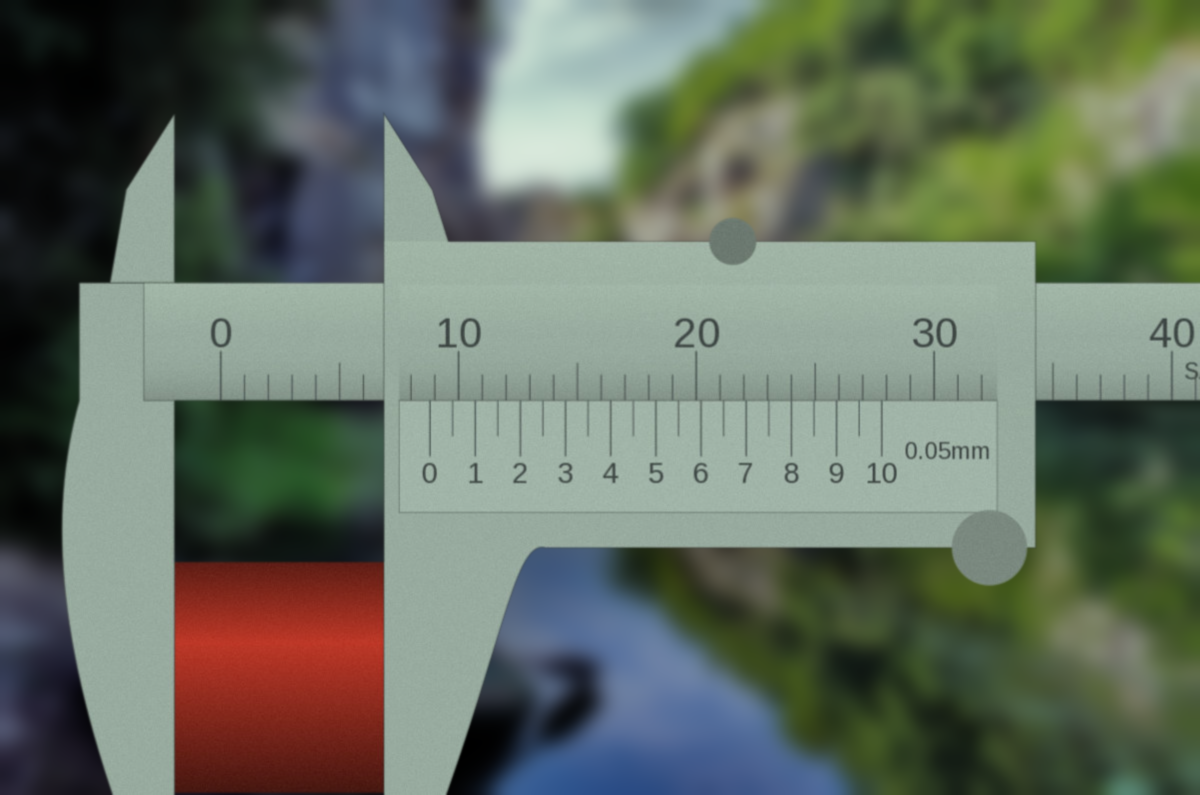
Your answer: 8.8mm
